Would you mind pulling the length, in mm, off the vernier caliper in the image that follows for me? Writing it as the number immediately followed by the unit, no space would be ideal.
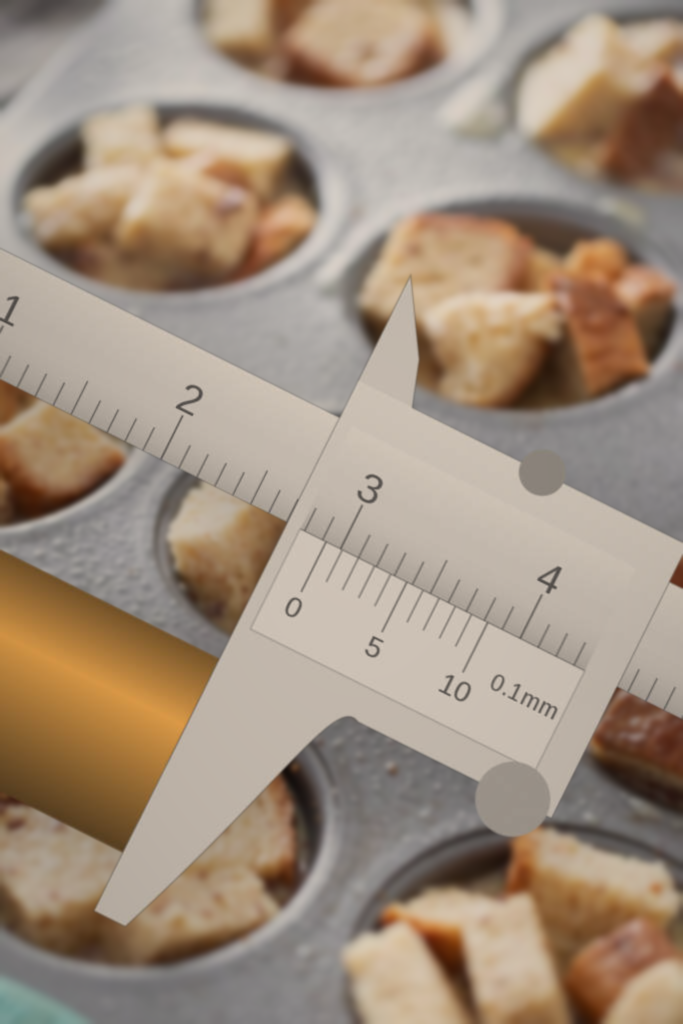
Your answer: 29.2mm
